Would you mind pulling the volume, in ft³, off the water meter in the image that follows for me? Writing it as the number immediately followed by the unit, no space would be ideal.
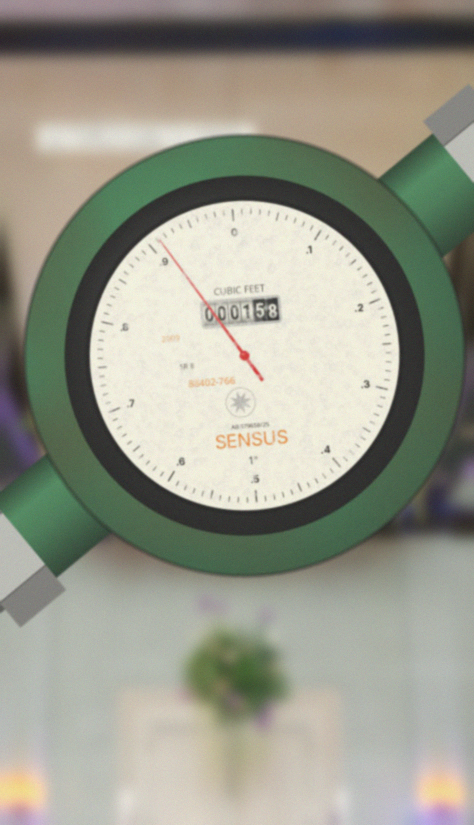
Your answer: 157.91ft³
